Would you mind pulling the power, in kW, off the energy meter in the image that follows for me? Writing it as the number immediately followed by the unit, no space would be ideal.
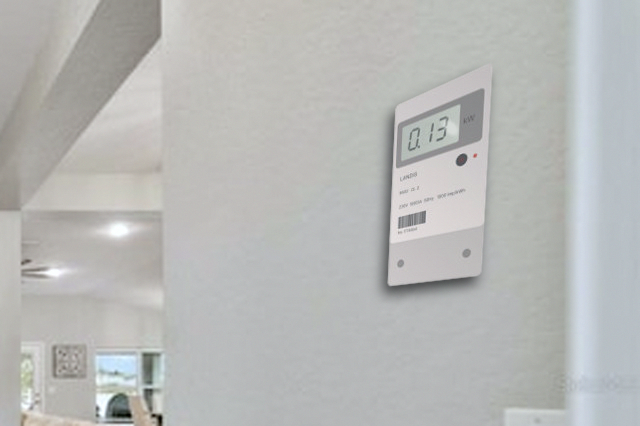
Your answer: 0.13kW
